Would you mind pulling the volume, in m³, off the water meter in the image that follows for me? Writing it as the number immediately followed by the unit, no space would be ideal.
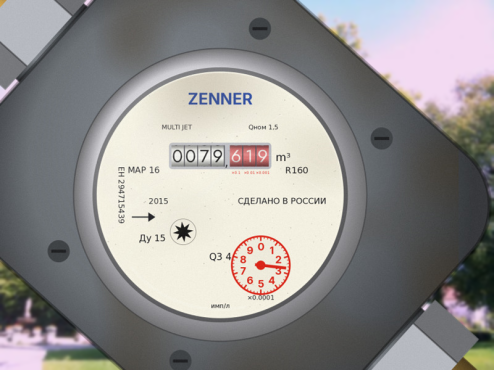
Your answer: 79.6192m³
